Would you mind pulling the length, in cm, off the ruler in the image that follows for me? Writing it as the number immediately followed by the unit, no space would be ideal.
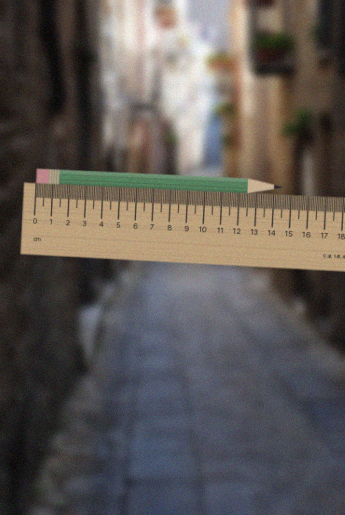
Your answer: 14.5cm
